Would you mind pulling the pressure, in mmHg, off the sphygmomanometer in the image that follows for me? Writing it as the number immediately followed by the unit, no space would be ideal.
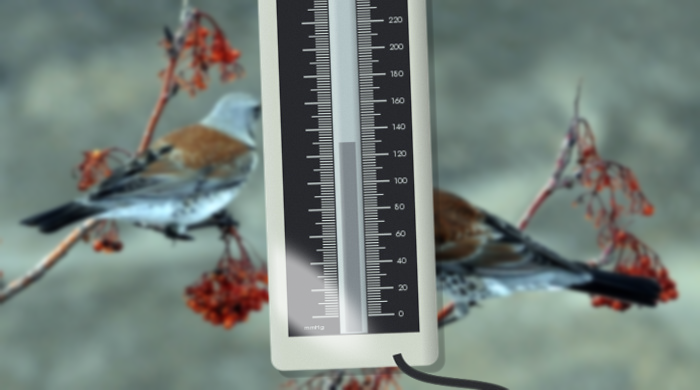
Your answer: 130mmHg
